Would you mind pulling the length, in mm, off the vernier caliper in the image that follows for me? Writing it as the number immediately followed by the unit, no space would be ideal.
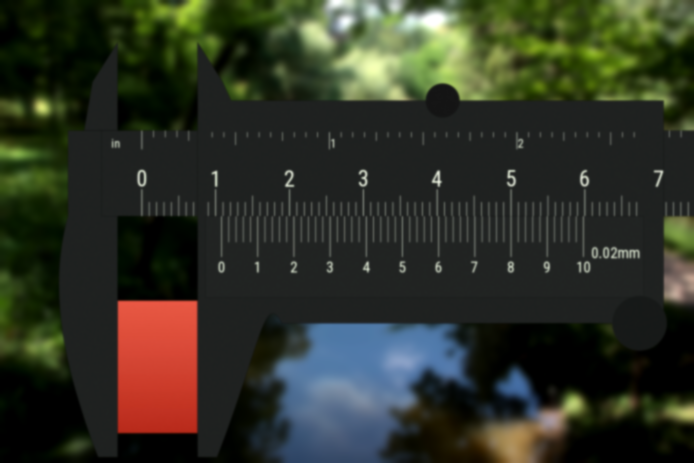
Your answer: 10.8mm
